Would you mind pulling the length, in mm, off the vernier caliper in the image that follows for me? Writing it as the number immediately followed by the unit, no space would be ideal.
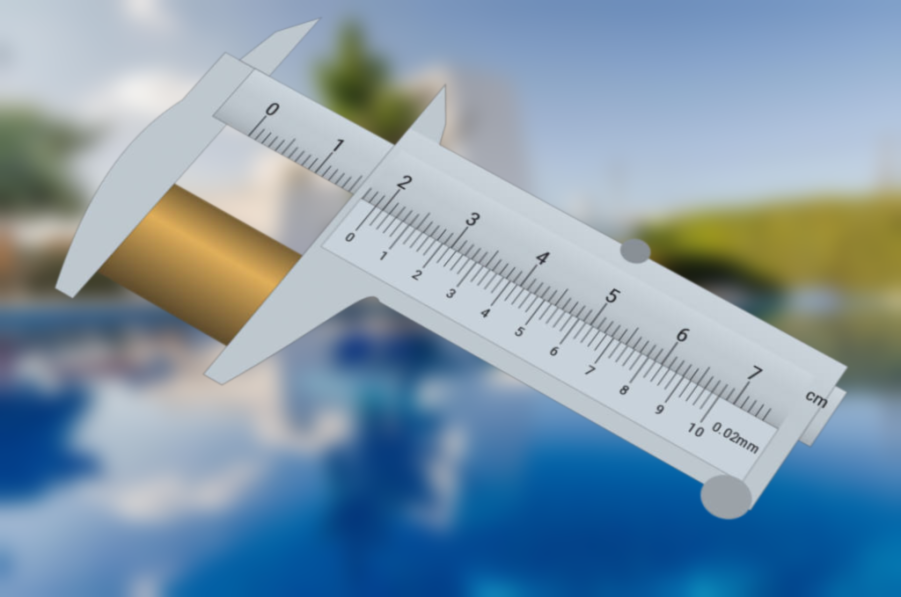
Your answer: 19.0mm
